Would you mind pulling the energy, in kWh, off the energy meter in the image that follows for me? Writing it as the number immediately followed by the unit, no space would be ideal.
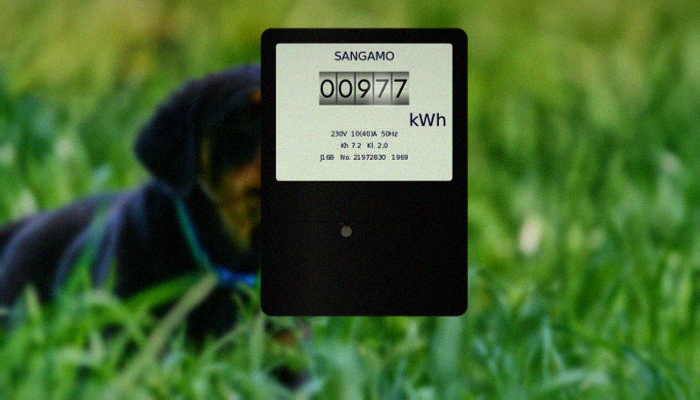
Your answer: 977kWh
